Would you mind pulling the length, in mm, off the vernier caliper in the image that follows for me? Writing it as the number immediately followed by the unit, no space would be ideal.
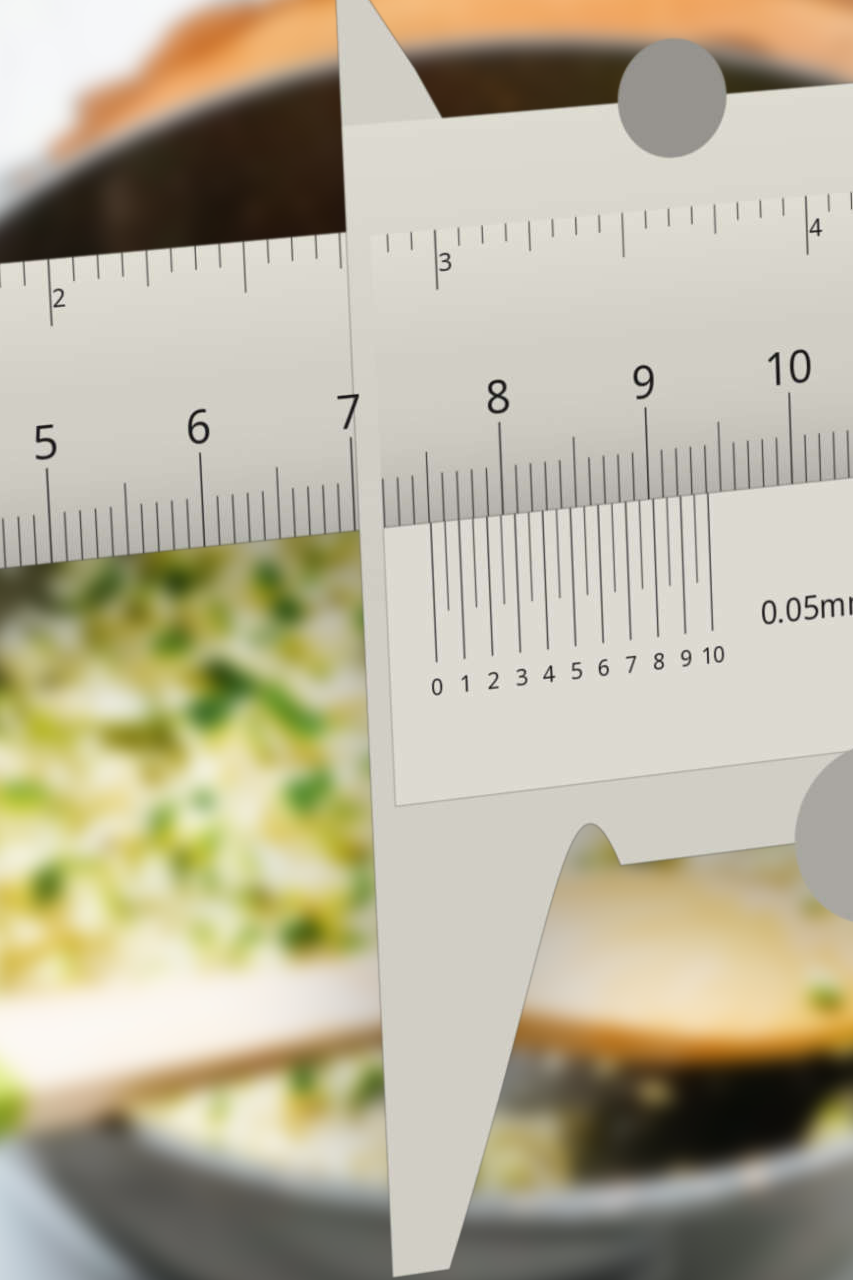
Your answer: 75.1mm
